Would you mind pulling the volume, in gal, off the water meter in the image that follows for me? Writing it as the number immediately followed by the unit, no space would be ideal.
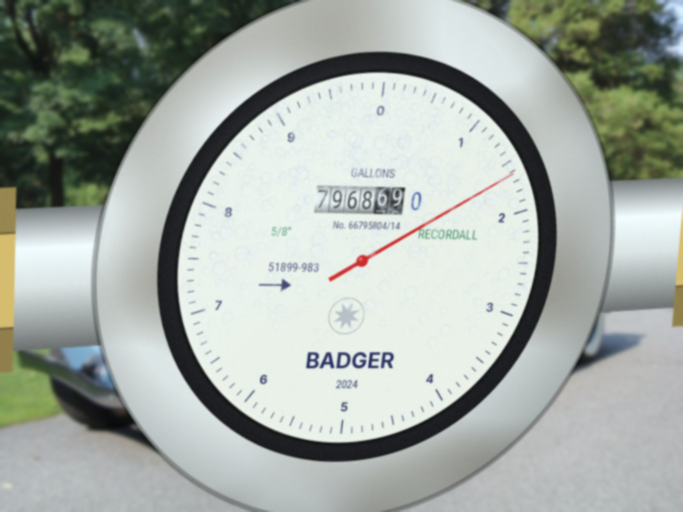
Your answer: 7968691.6gal
